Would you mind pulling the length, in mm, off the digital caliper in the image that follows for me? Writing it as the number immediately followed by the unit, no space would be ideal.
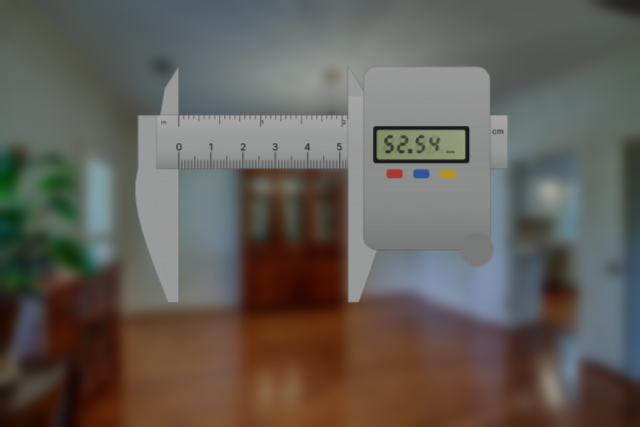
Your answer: 52.54mm
